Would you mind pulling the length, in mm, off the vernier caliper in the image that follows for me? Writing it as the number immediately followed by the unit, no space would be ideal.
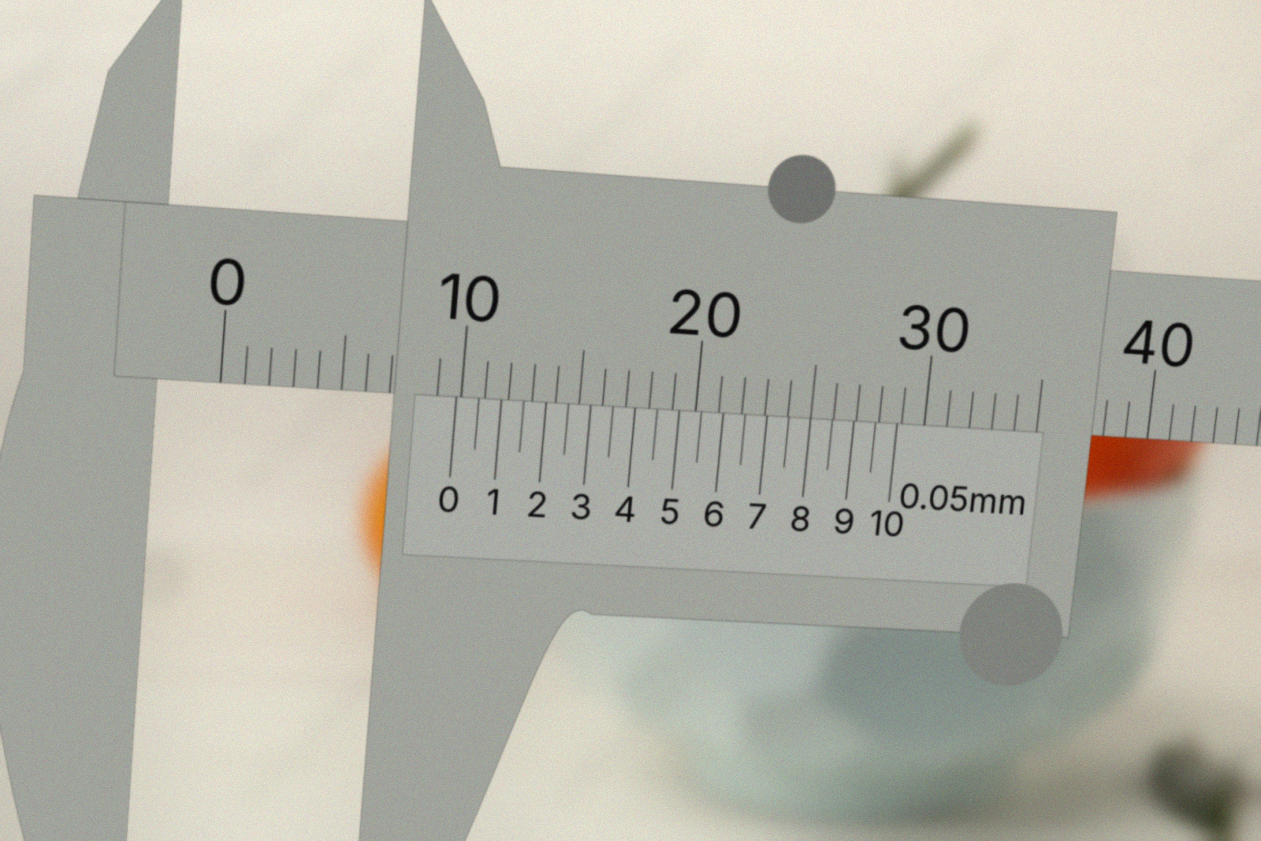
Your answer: 9.8mm
